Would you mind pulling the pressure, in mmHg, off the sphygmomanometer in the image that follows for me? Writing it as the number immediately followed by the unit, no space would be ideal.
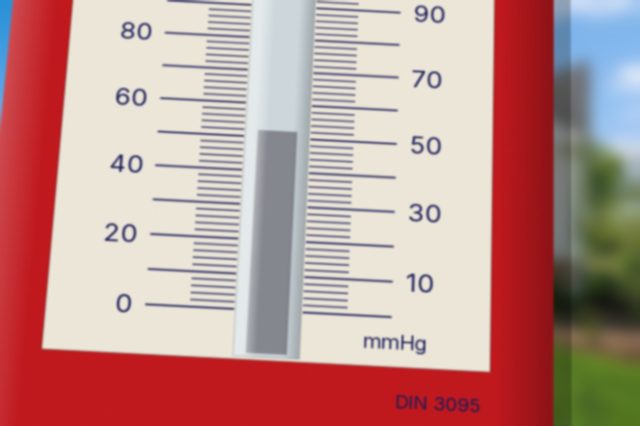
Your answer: 52mmHg
